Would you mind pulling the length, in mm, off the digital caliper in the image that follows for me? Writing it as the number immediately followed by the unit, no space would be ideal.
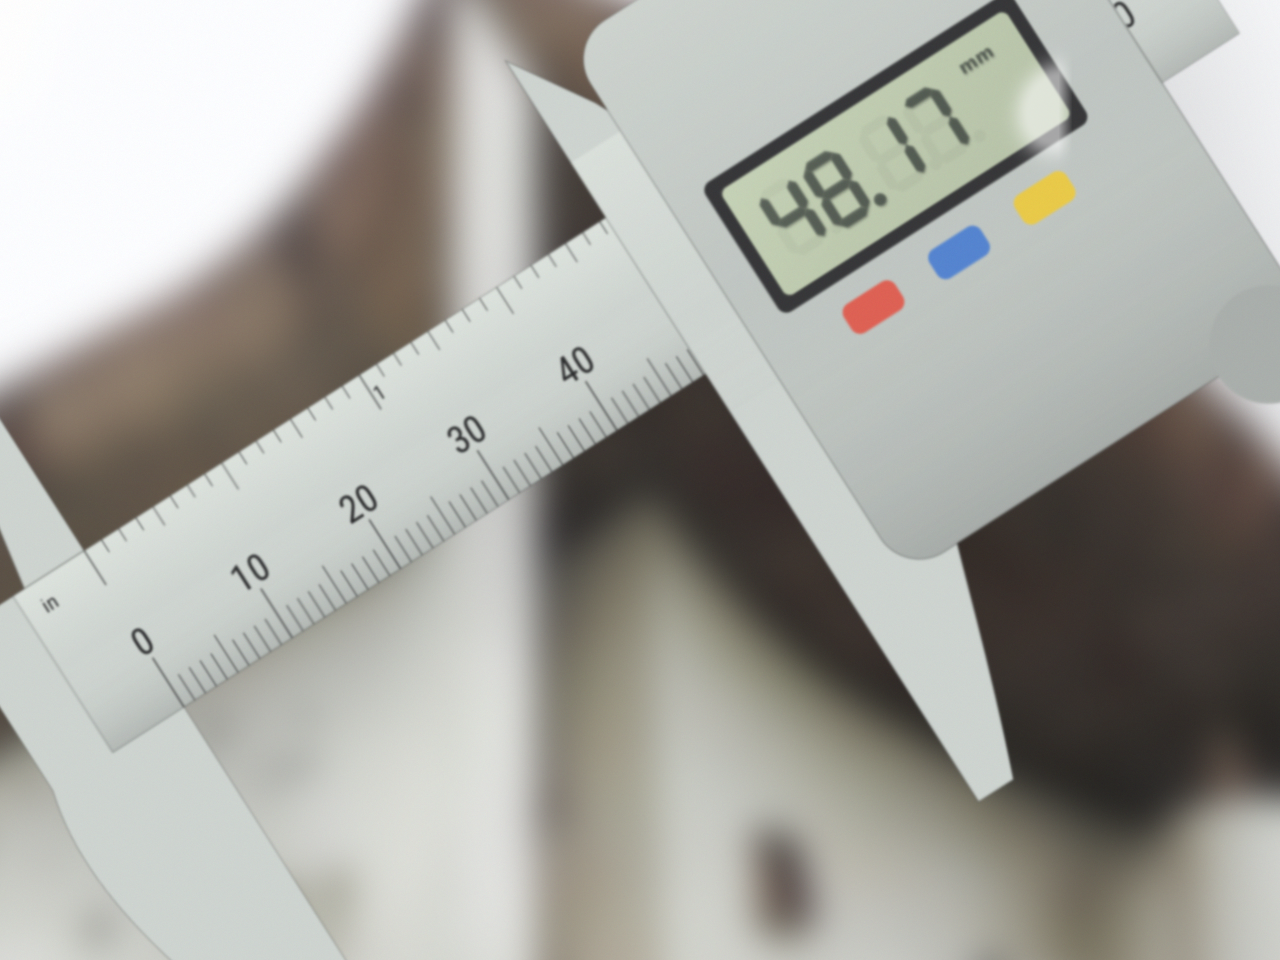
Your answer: 48.17mm
